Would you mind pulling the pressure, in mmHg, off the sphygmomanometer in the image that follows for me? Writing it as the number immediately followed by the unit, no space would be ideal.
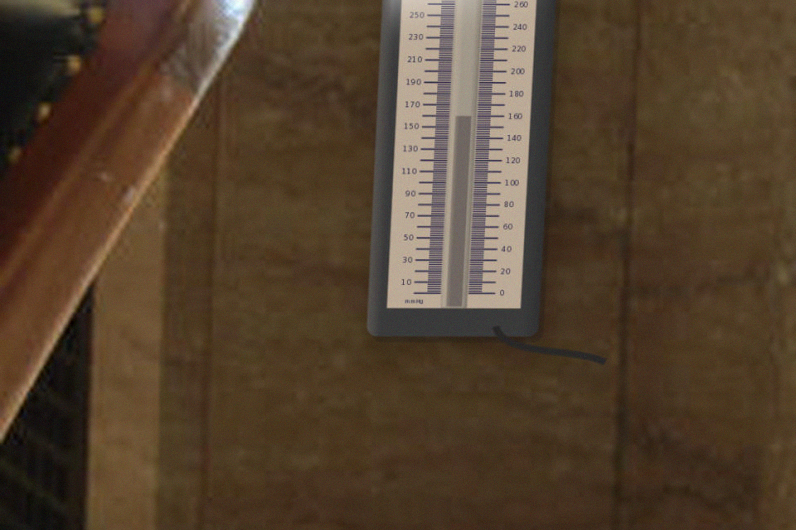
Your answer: 160mmHg
